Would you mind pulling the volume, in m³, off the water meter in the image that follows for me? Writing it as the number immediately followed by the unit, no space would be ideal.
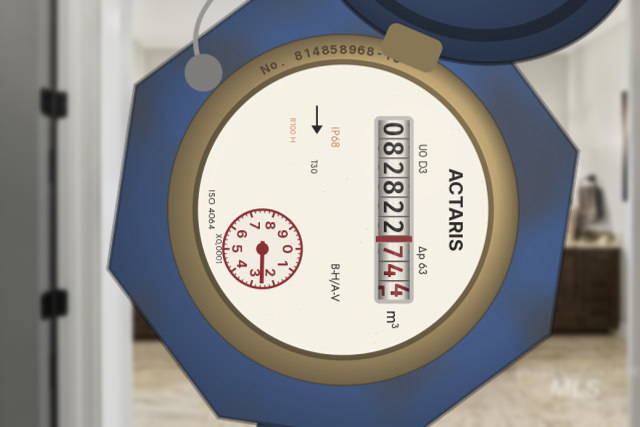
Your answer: 82822.7442m³
